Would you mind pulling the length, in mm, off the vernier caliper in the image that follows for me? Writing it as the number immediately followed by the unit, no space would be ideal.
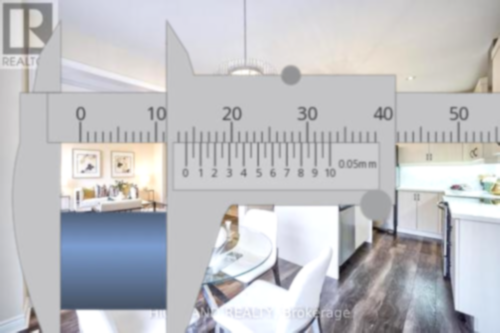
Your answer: 14.0mm
